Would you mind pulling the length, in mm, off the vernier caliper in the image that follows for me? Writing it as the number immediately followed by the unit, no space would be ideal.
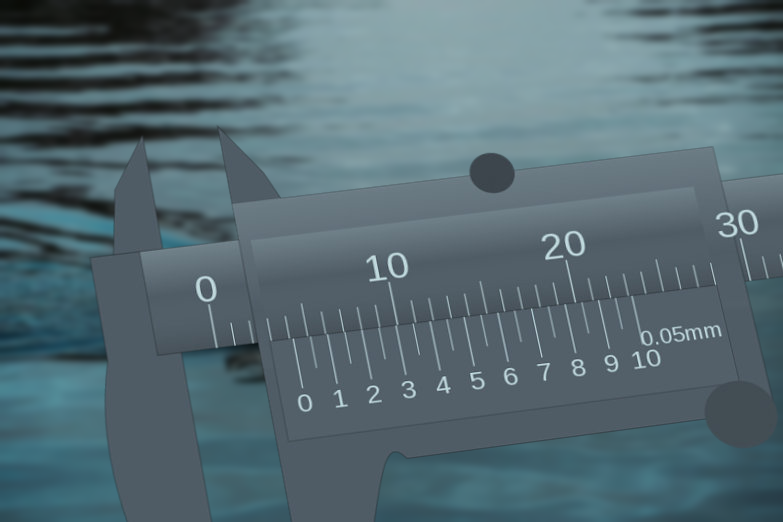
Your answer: 4.2mm
